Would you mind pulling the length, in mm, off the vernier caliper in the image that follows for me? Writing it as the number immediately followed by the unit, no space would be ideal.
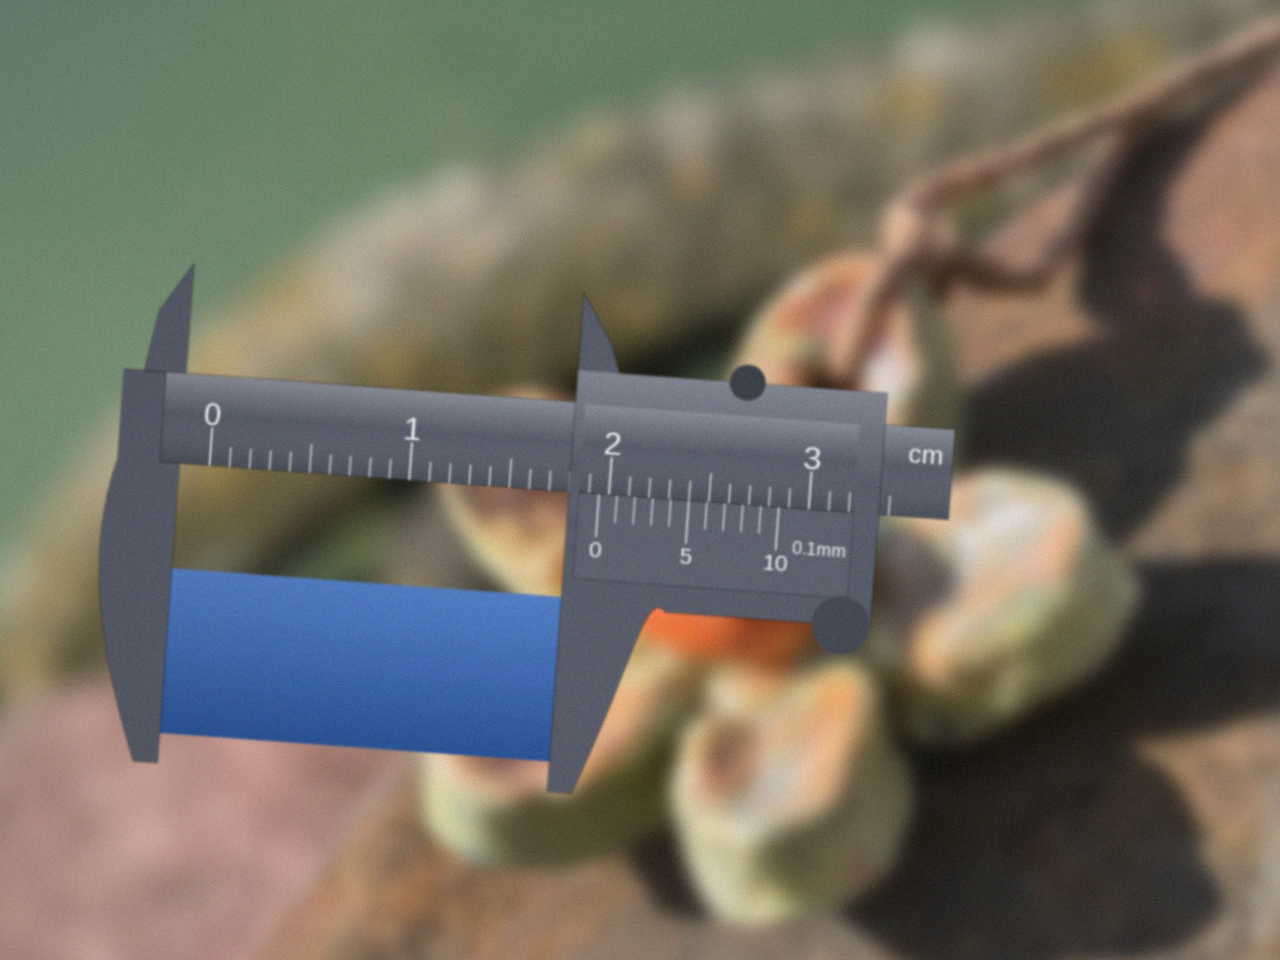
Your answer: 19.5mm
